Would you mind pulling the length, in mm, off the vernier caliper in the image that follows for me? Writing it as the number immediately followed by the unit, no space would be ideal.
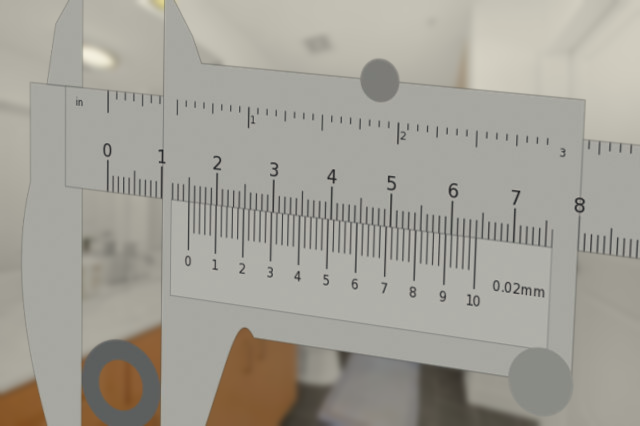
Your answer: 15.0mm
